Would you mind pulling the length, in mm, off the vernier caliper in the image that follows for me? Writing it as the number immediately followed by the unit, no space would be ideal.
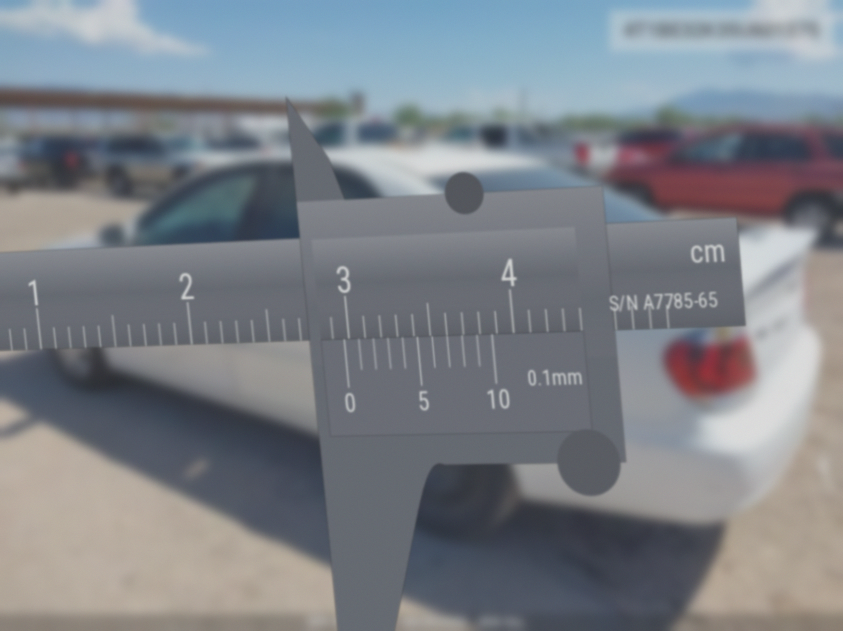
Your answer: 29.7mm
